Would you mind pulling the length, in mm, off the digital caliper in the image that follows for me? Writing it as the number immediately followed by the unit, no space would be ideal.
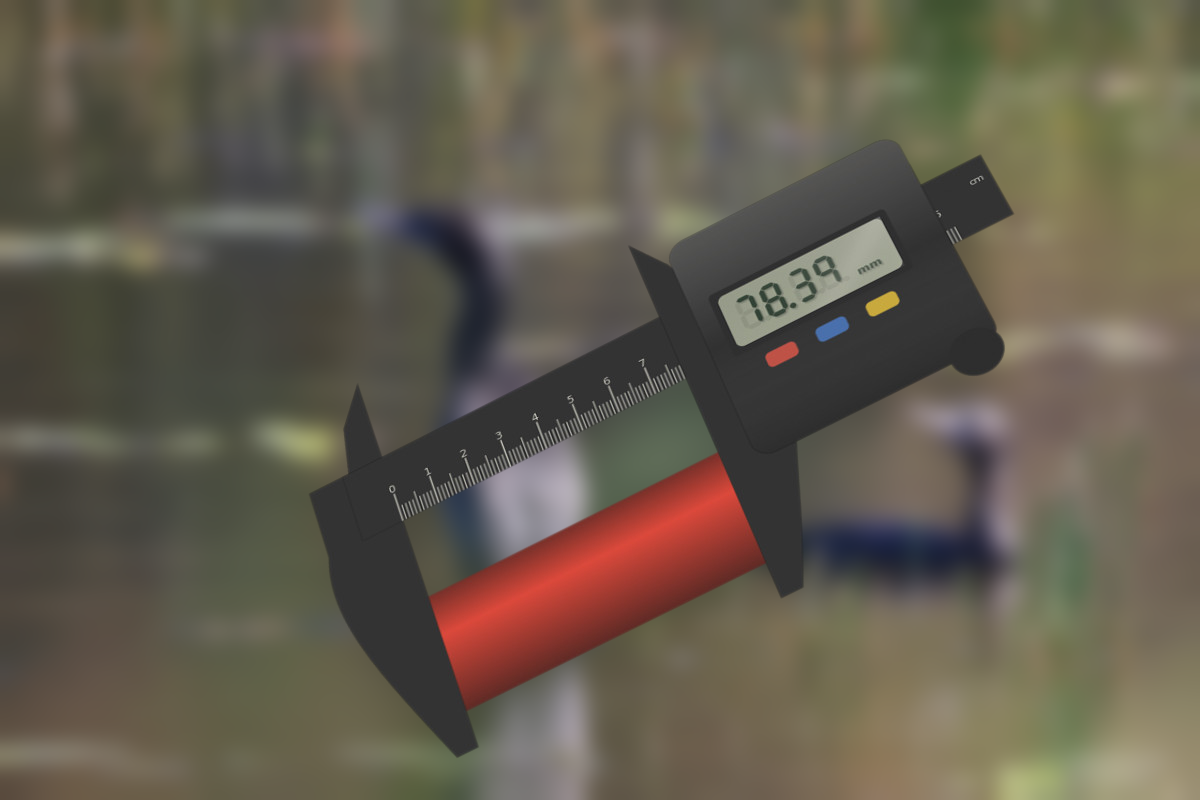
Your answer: 78.39mm
